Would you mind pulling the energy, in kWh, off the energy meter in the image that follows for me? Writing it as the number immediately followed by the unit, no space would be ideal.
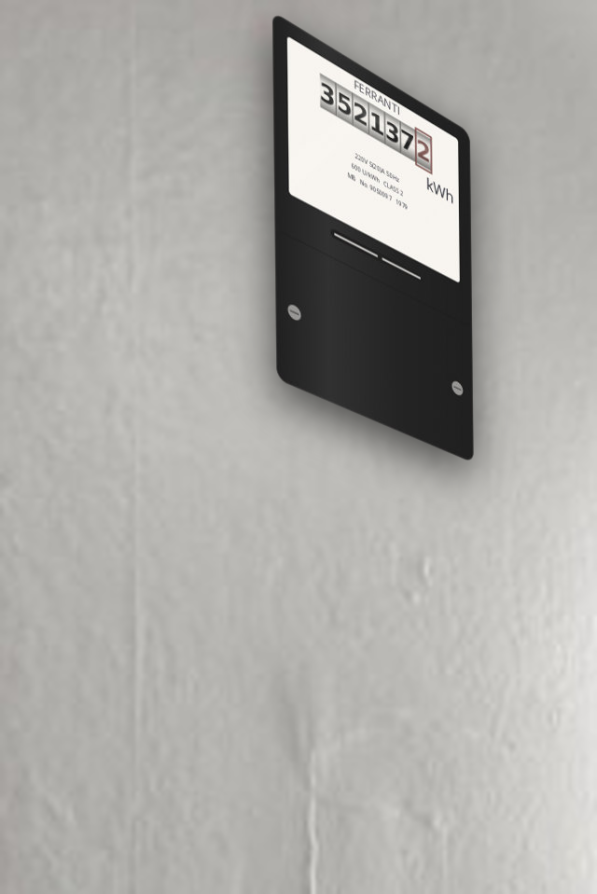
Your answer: 352137.2kWh
